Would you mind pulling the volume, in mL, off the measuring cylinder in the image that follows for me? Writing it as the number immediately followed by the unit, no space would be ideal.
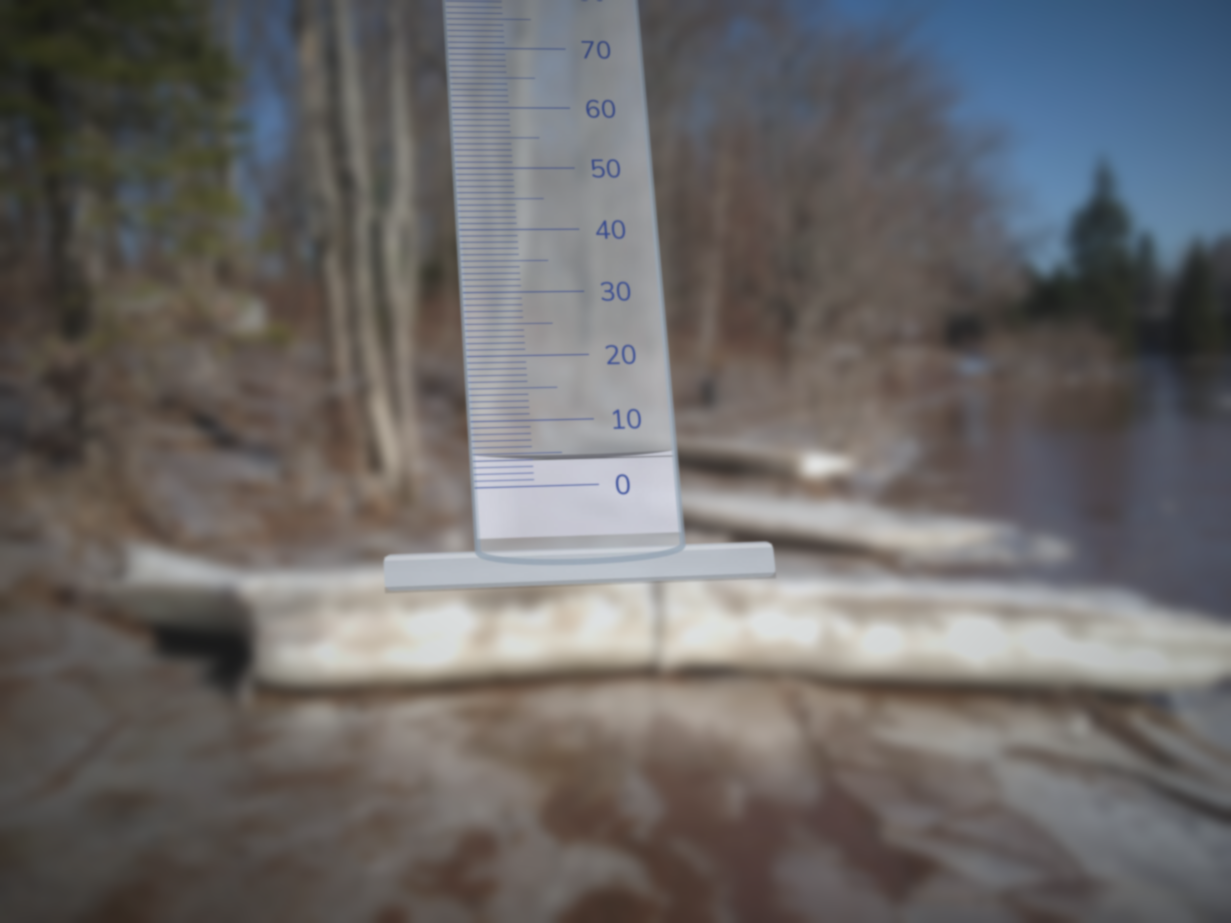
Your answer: 4mL
